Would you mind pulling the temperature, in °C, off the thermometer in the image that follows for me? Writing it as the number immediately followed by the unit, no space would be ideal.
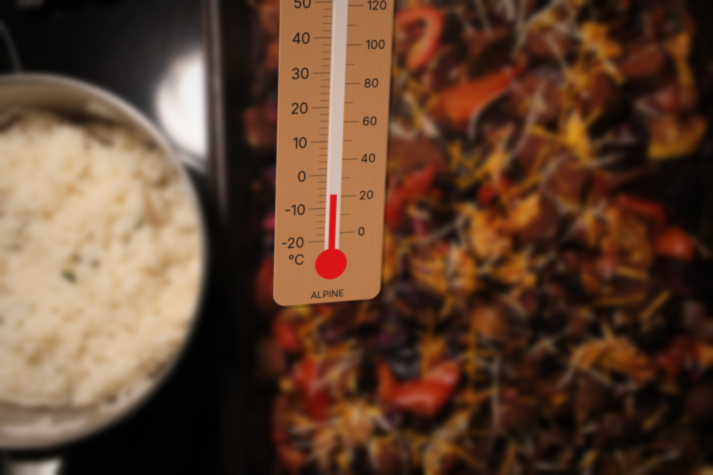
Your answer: -6°C
